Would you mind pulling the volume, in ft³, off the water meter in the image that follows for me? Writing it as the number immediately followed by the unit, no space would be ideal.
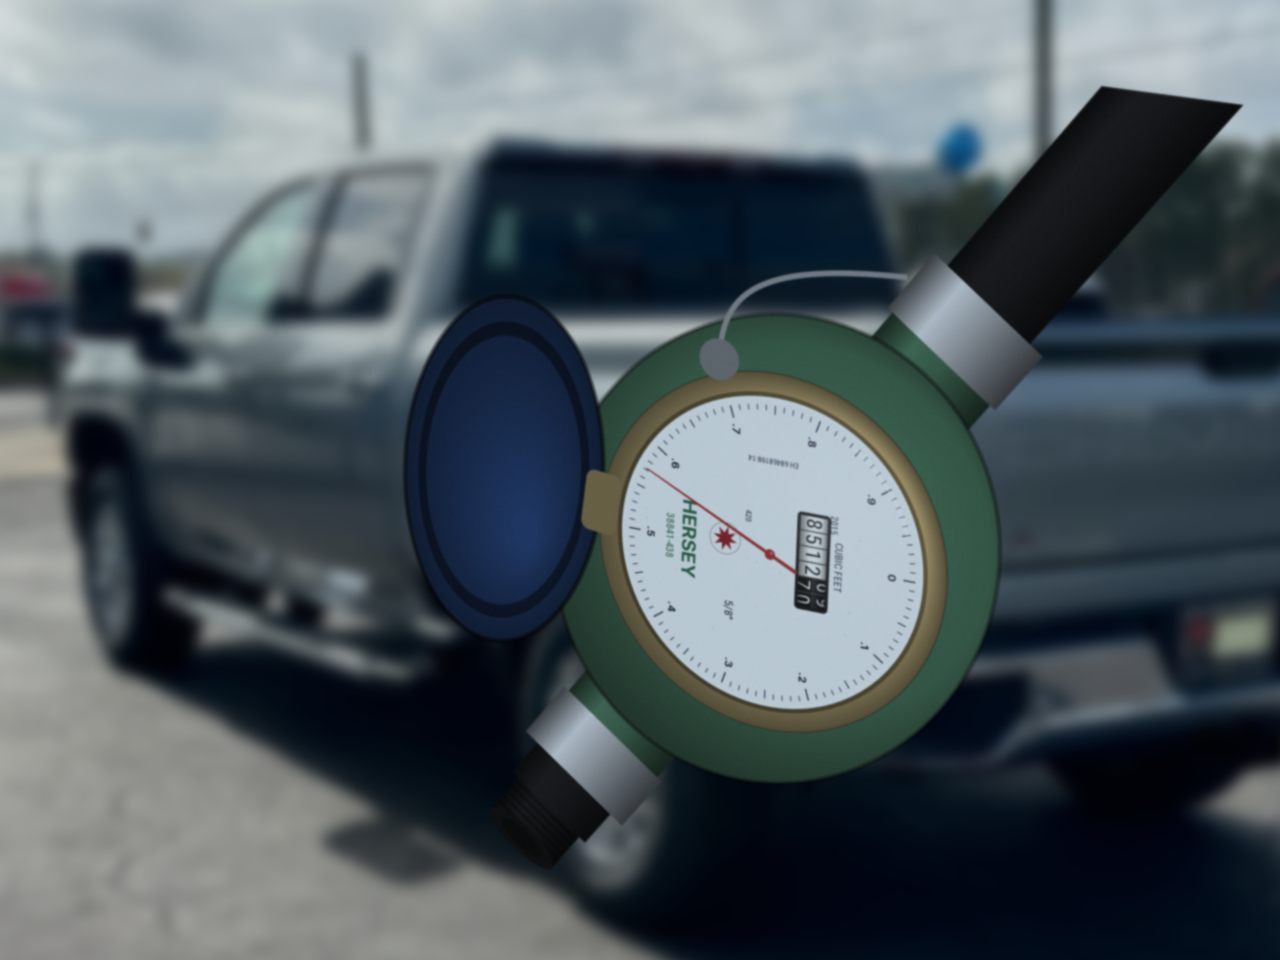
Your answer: 851269.57ft³
